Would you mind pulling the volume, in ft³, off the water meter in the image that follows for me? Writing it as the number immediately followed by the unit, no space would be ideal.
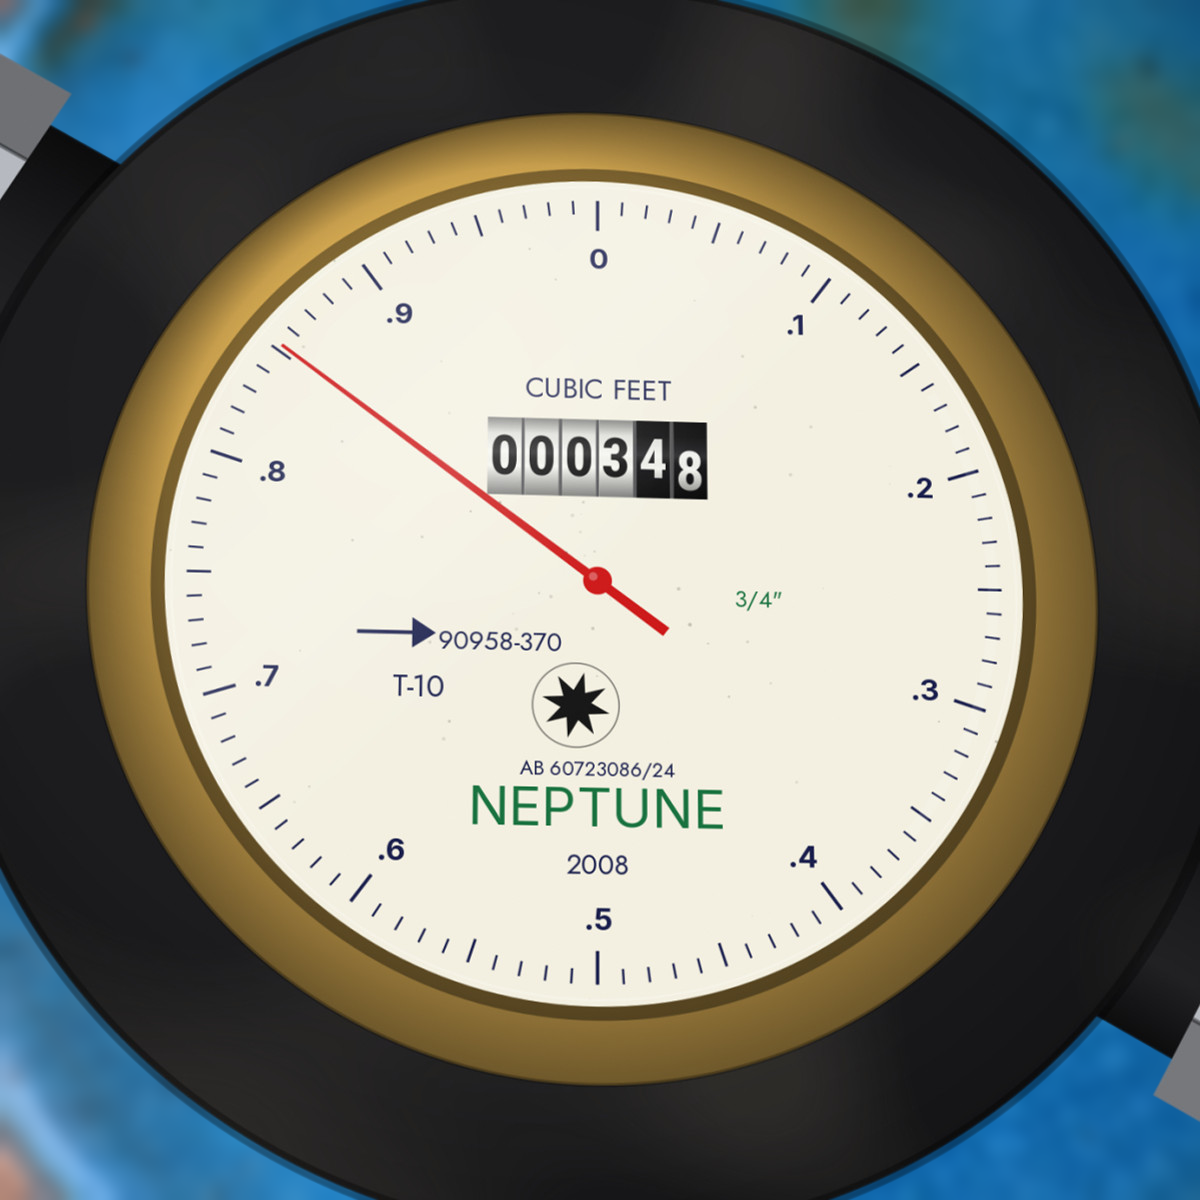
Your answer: 347.85ft³
